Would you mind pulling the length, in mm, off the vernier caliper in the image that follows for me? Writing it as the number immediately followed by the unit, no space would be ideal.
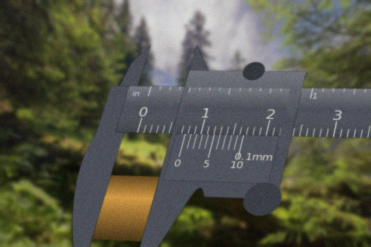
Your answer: 7.6mm
